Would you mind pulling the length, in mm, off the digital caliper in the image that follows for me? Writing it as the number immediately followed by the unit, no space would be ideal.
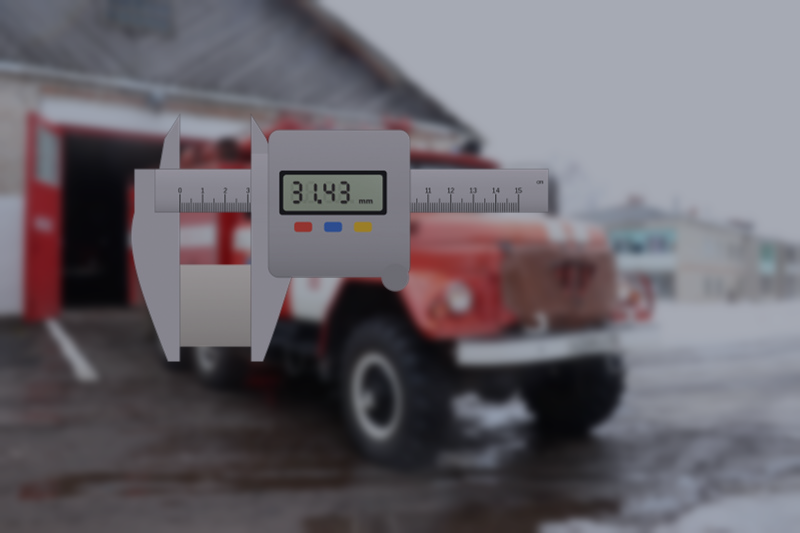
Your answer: 31.43mm
